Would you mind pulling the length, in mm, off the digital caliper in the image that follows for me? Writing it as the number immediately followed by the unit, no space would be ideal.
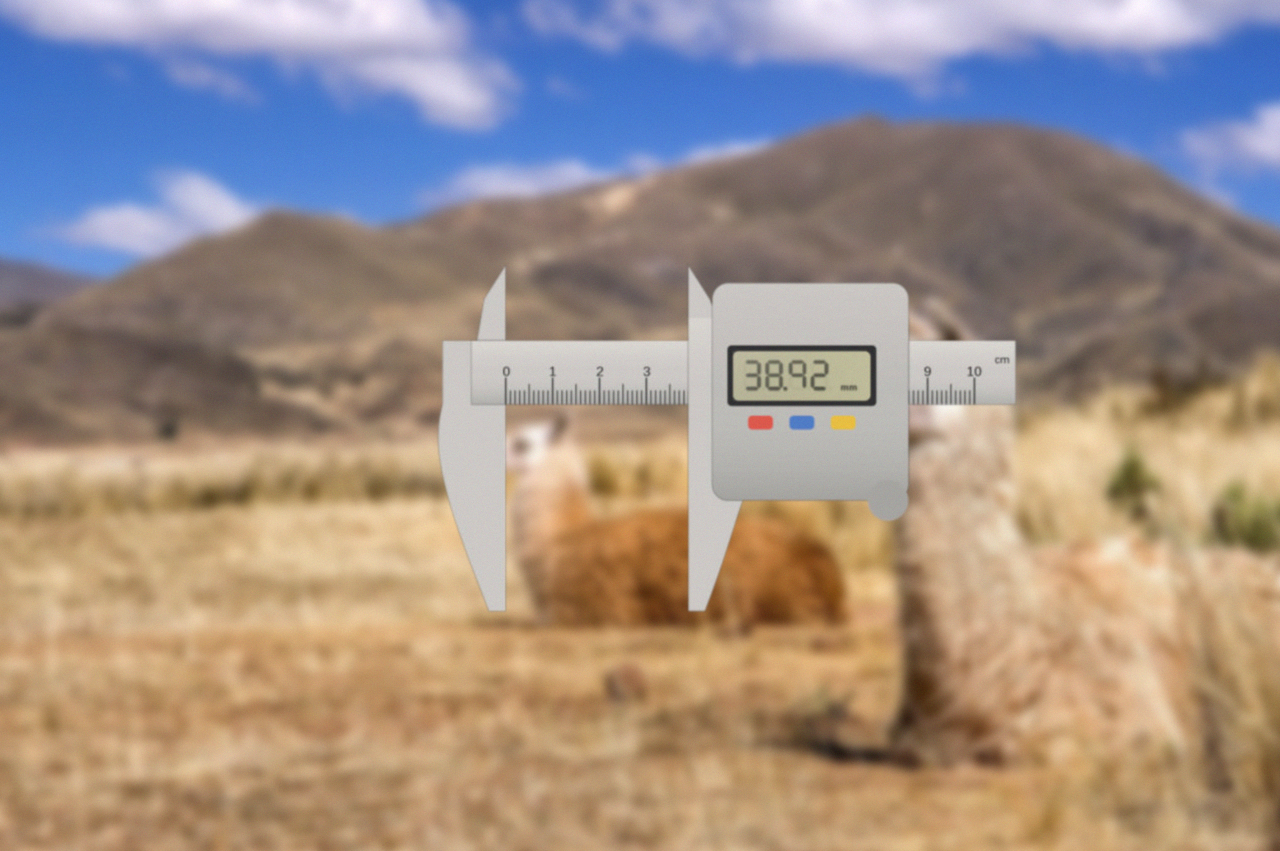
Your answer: 38.92mm
